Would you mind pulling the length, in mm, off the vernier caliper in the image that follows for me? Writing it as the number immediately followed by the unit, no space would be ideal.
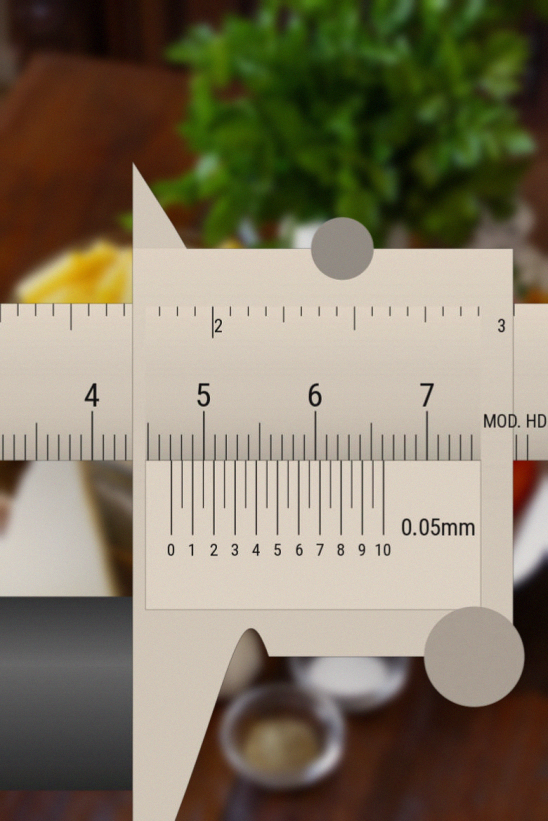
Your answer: 47.1mm
